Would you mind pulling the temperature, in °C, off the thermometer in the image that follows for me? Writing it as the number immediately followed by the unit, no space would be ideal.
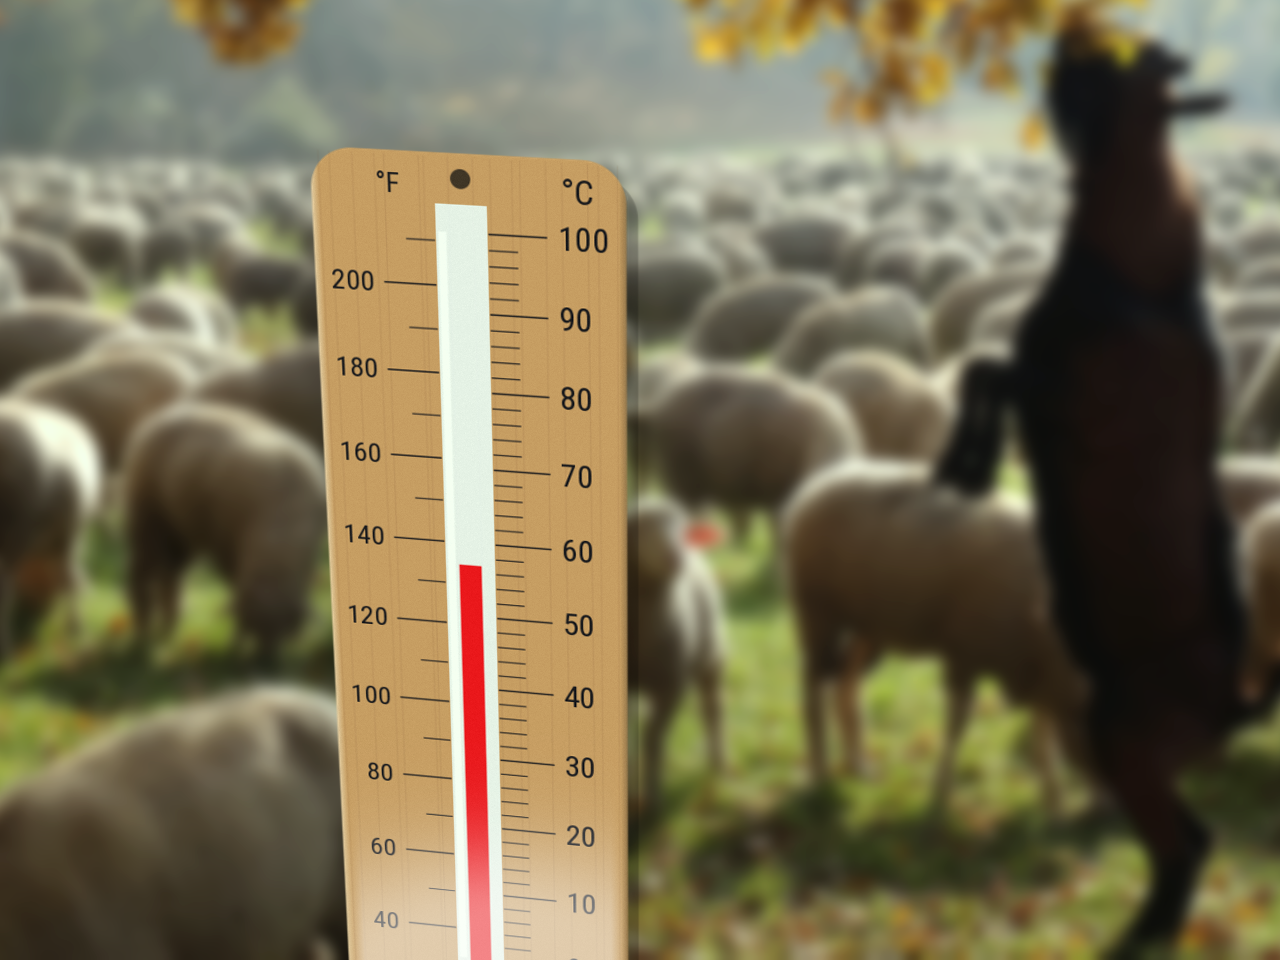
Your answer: 57°C
